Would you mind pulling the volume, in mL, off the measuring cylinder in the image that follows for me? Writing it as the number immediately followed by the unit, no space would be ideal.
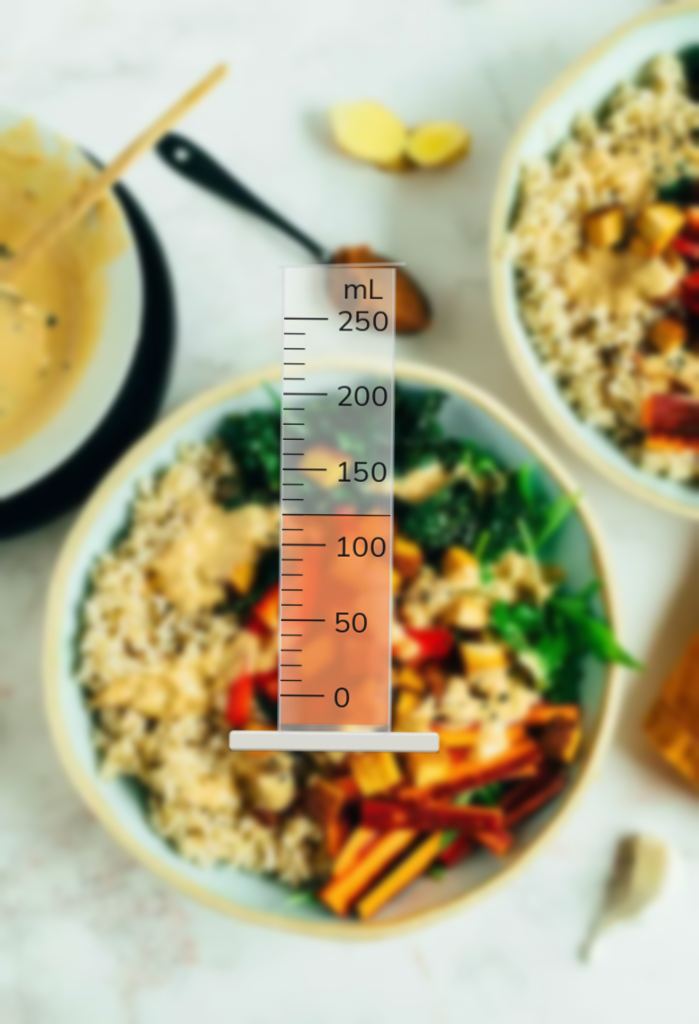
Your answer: 120mL
